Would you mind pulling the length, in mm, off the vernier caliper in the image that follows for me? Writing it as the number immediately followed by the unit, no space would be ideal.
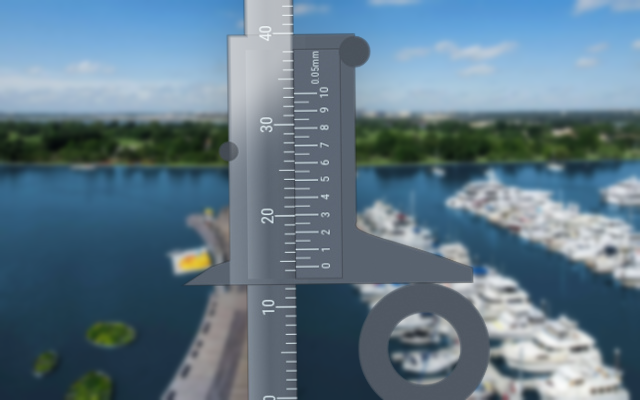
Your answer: 14.4mm
